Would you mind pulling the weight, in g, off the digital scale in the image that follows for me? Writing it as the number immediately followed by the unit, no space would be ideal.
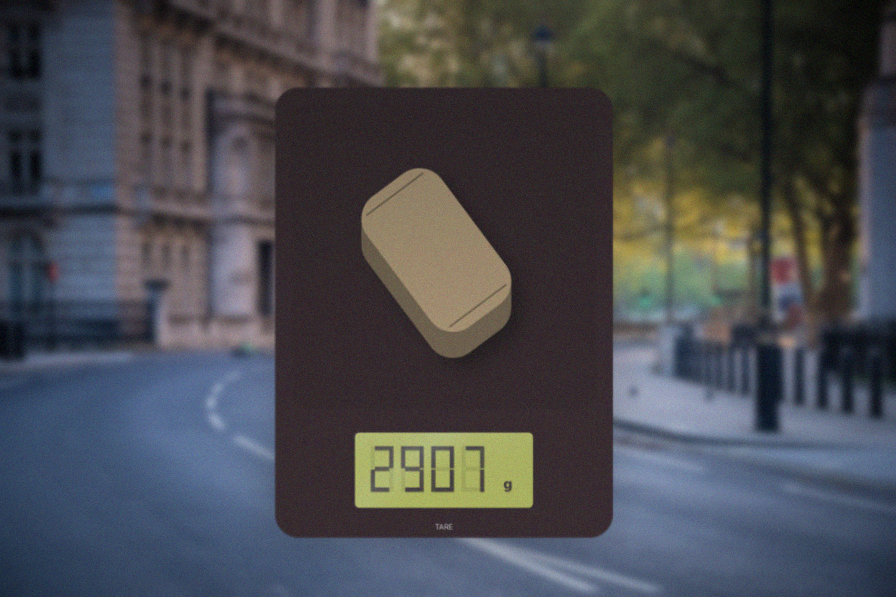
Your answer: 2907g
